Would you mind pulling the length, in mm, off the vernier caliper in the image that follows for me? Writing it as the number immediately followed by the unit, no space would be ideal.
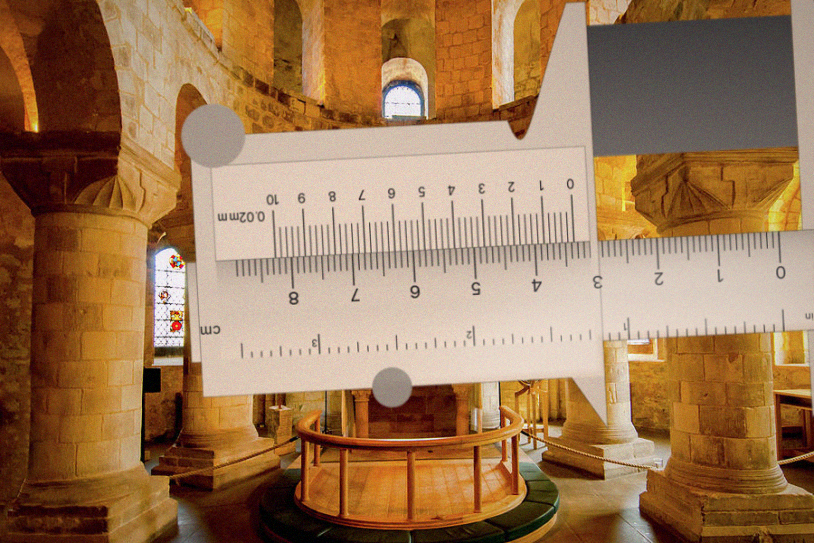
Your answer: 33.6mm
